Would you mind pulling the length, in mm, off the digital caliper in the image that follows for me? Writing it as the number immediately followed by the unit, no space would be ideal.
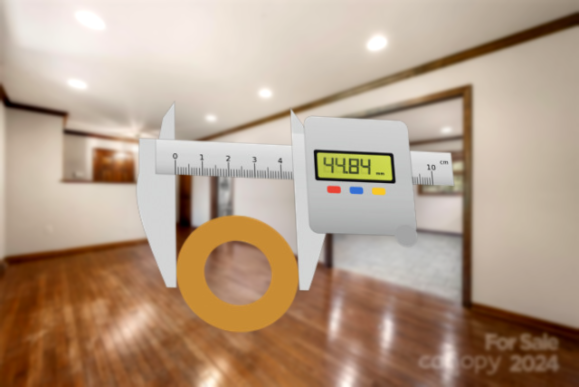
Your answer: 44.84mm
